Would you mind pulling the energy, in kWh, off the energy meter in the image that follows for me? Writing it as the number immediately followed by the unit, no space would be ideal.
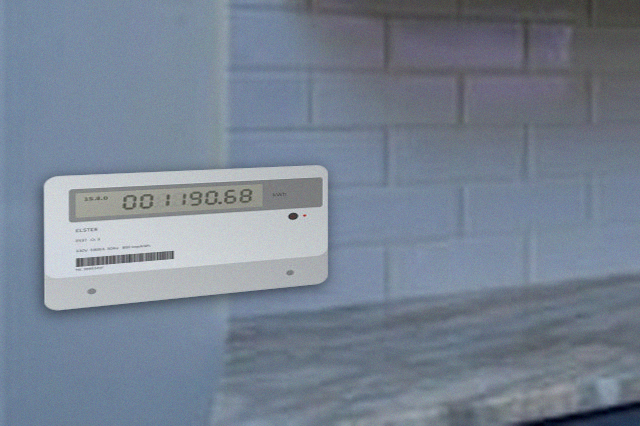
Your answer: 1190.68kWh
